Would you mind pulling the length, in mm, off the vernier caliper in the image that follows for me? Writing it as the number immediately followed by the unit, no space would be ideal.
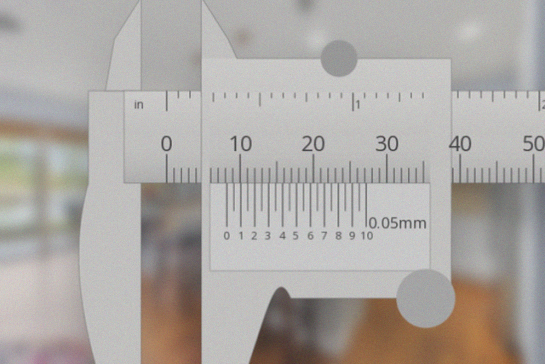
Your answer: 8.2mm
